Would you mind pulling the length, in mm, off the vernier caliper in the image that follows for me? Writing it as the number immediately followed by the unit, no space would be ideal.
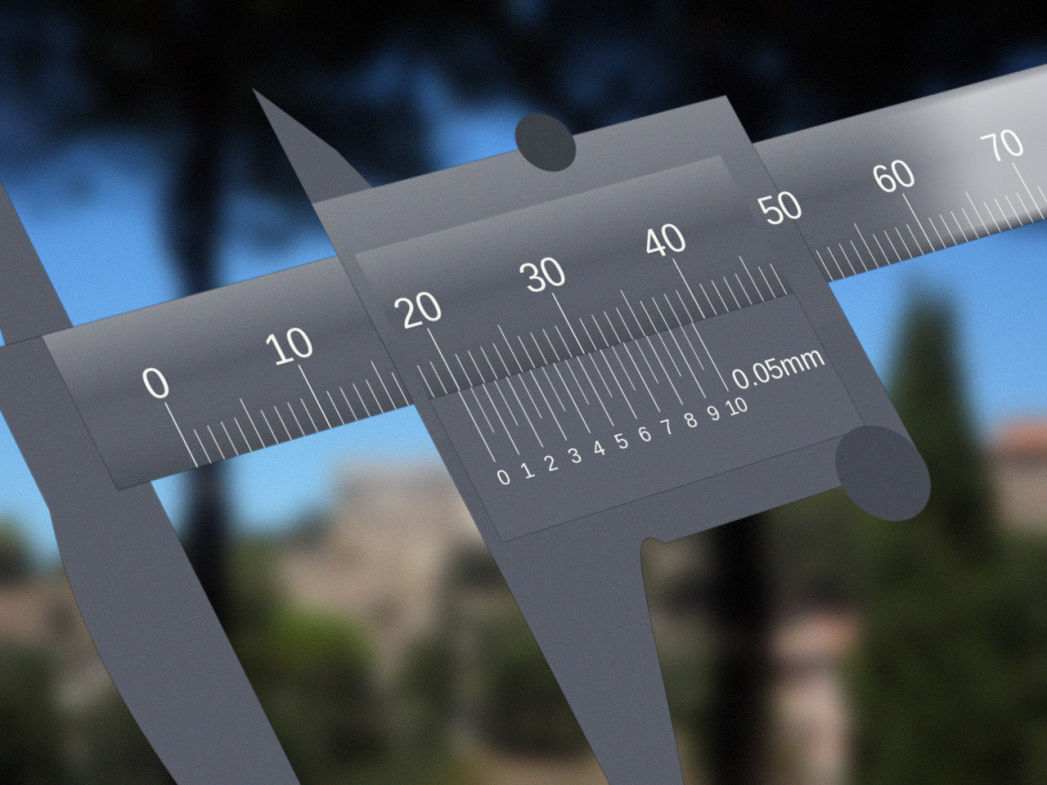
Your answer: 19.9mm
